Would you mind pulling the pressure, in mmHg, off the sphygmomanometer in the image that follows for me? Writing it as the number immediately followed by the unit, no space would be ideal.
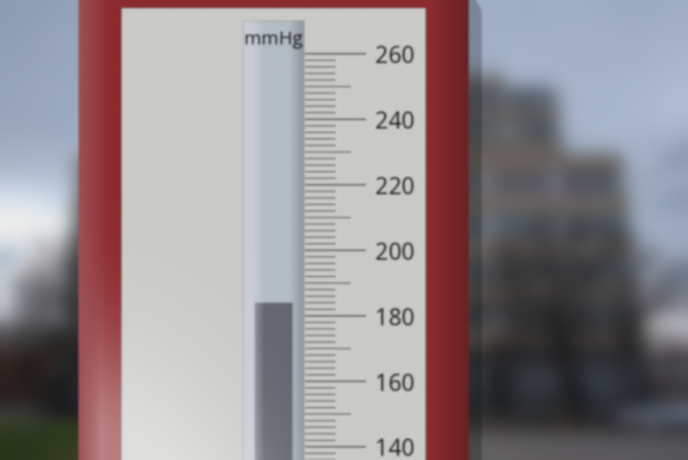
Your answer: 184mmHg
